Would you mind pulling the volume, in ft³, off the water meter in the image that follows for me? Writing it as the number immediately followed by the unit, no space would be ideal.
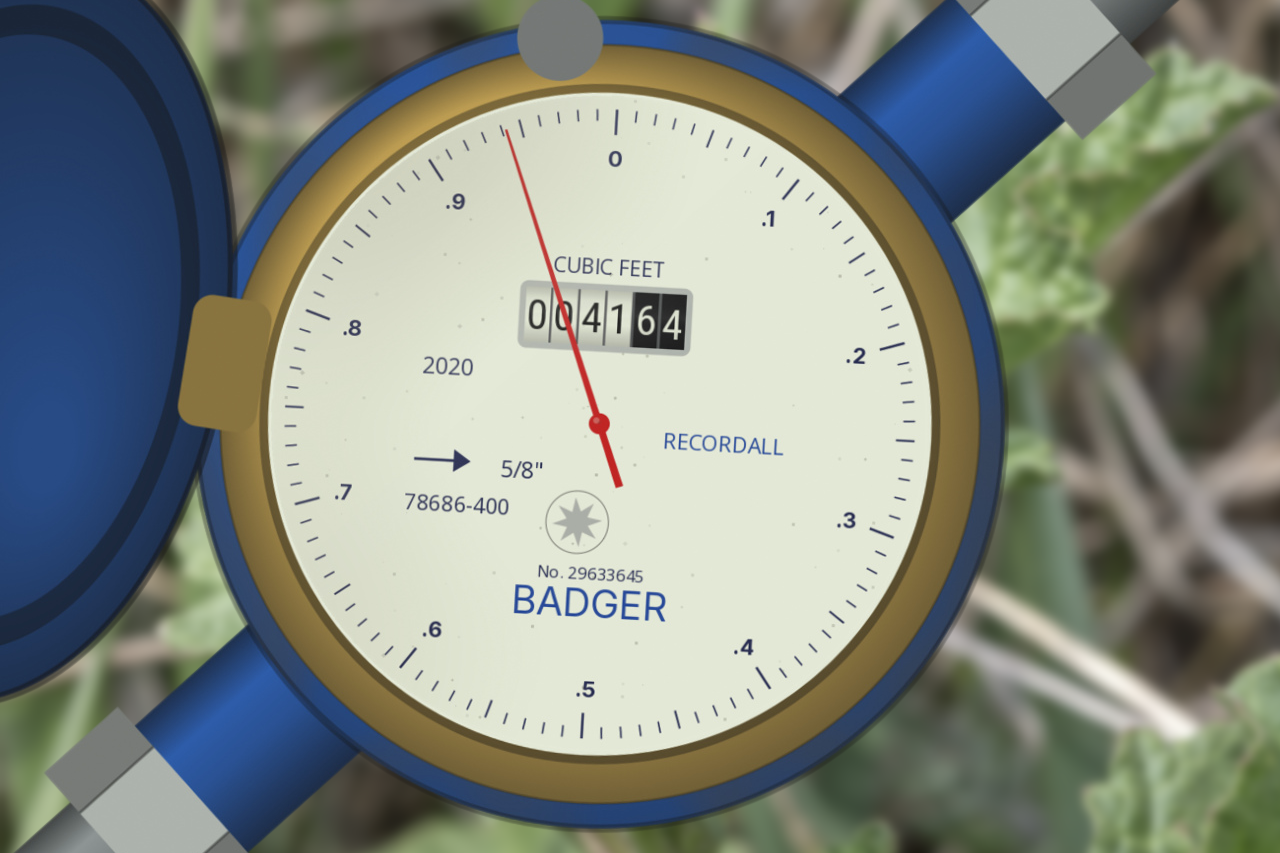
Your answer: 4163.94ft³
